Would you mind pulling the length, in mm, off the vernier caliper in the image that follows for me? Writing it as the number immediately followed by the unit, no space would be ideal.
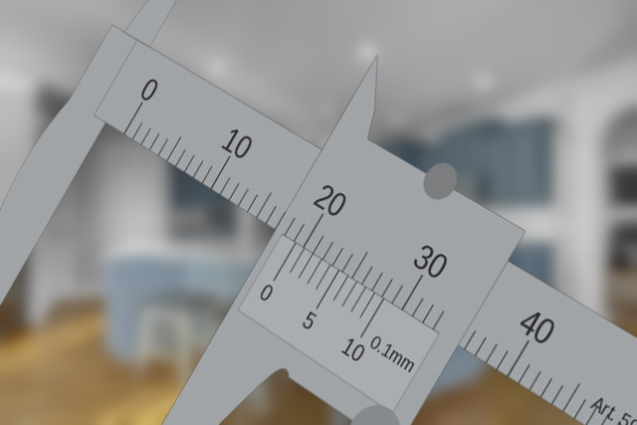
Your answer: 19.2mm
